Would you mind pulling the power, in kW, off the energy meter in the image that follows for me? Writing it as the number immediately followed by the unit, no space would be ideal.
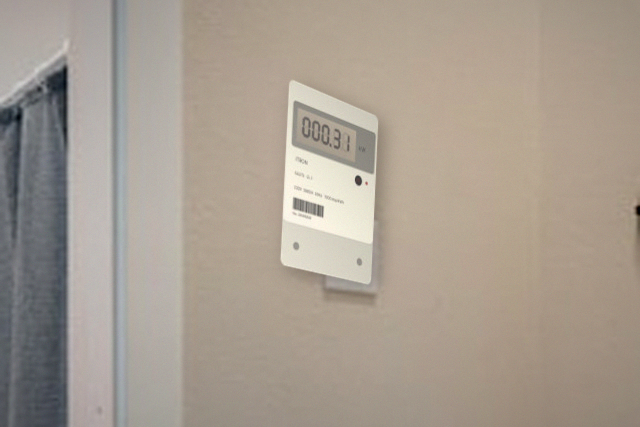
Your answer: 0.31kW
